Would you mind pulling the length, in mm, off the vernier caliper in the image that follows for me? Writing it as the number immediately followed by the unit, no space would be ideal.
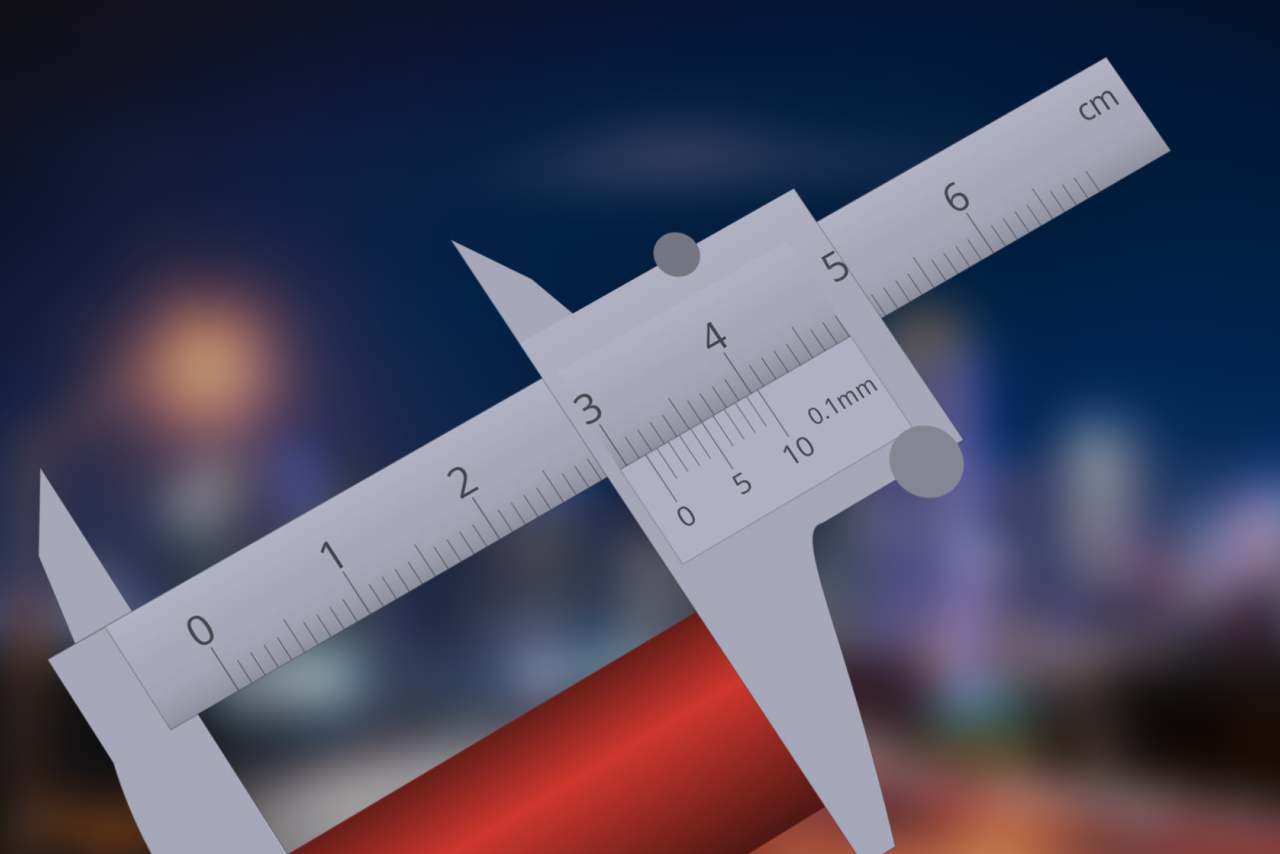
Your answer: 31.5mm
